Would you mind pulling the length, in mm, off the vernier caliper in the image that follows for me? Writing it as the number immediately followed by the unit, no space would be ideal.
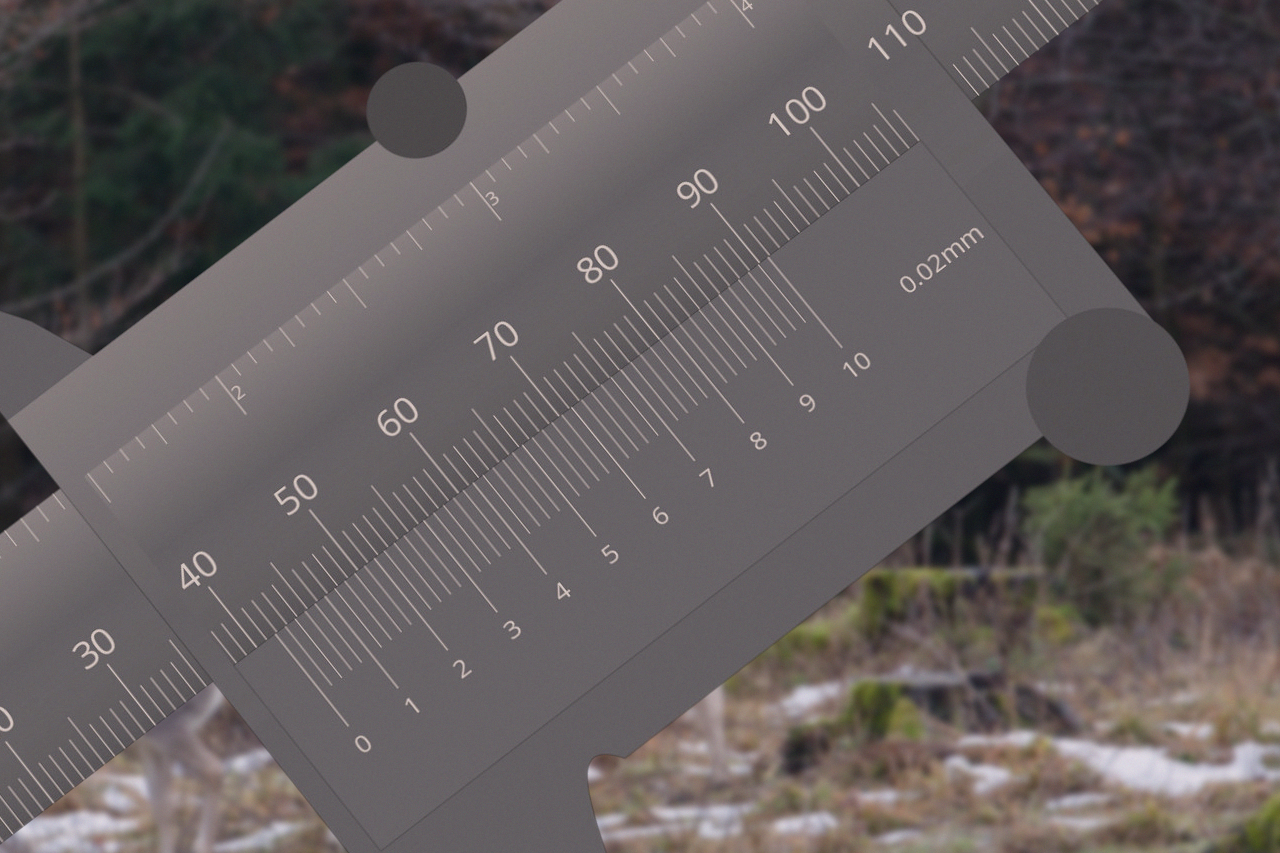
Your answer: 41.8mm
